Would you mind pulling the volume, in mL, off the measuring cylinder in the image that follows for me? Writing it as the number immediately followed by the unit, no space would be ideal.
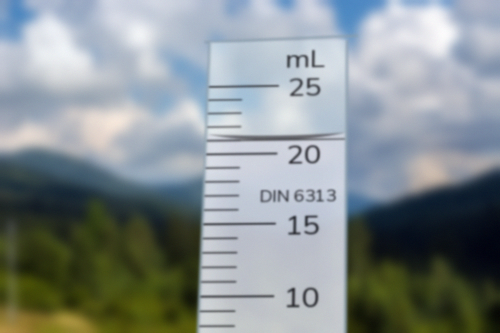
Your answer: 21mL
